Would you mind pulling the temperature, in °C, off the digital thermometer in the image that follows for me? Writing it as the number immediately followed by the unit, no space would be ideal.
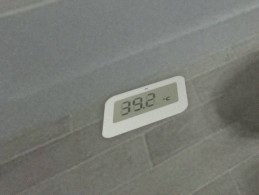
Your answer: 39.2°C
